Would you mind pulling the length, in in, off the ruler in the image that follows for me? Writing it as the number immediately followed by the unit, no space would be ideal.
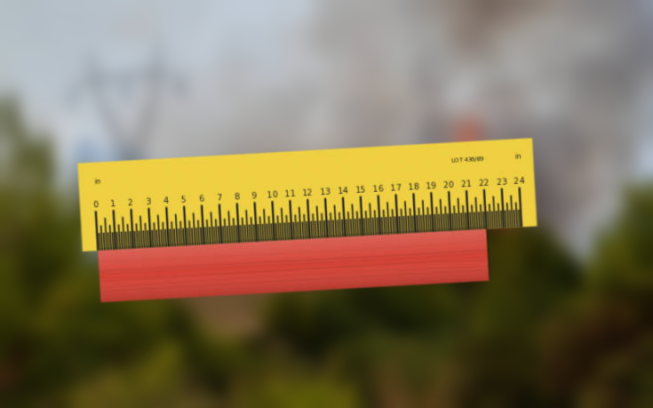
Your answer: 22in
